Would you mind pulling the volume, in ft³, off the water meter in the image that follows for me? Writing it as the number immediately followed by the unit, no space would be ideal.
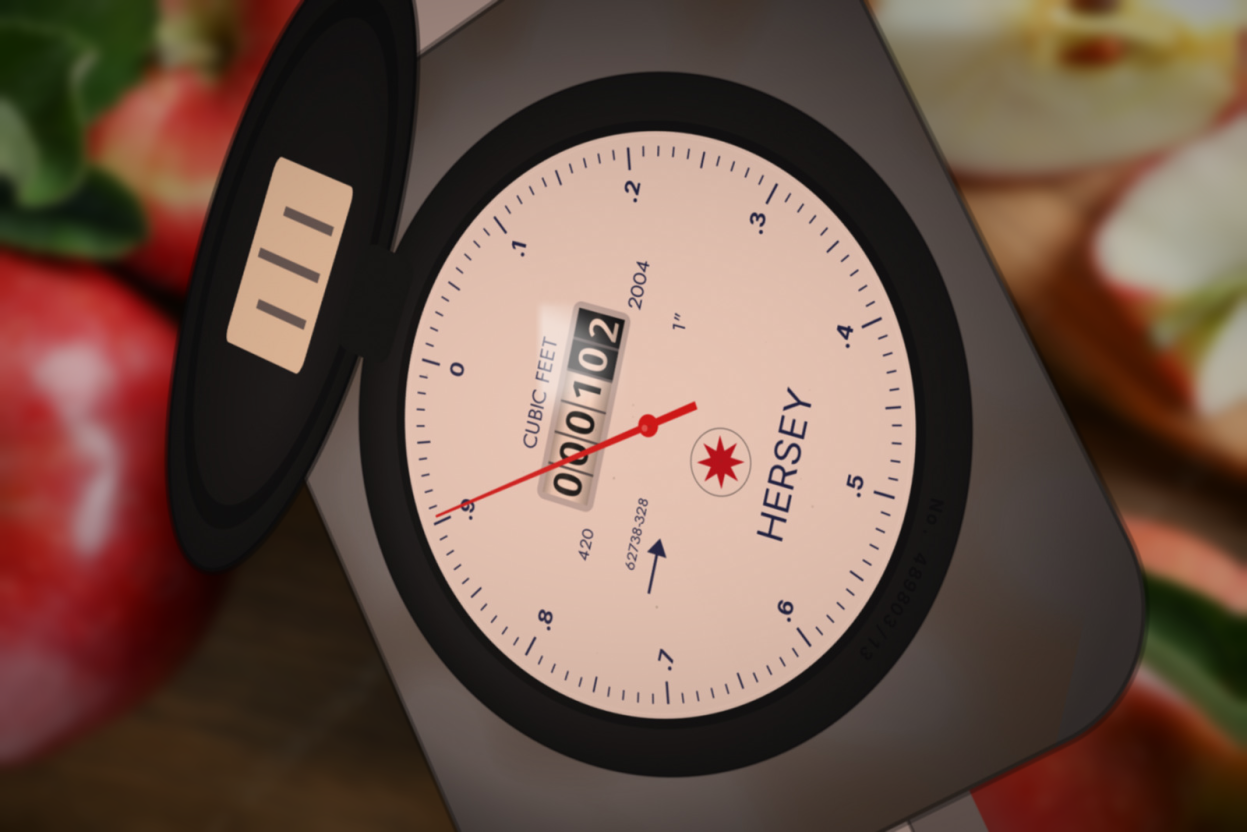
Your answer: 101.90ft³
